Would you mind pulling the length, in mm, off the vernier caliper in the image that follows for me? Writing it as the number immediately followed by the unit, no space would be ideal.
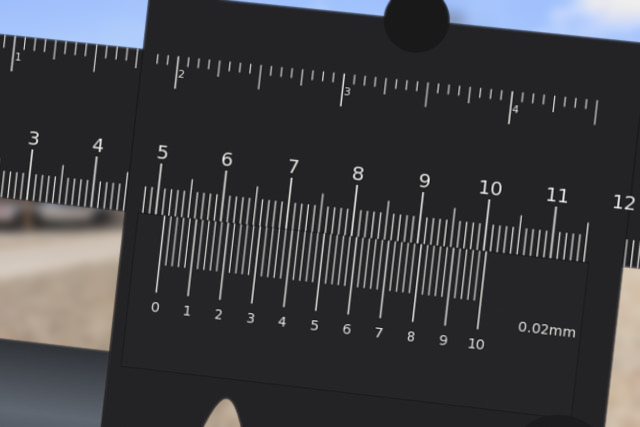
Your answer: 51.4mm
